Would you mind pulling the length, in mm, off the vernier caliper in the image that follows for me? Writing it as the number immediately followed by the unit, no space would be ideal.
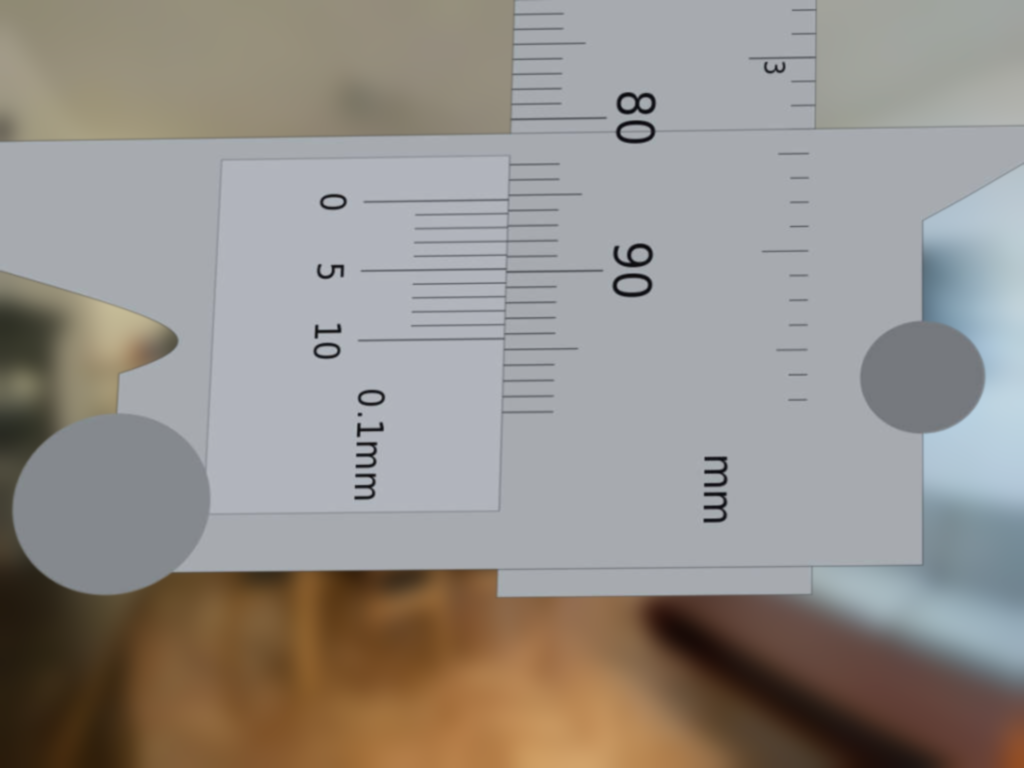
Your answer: 85.3mm
